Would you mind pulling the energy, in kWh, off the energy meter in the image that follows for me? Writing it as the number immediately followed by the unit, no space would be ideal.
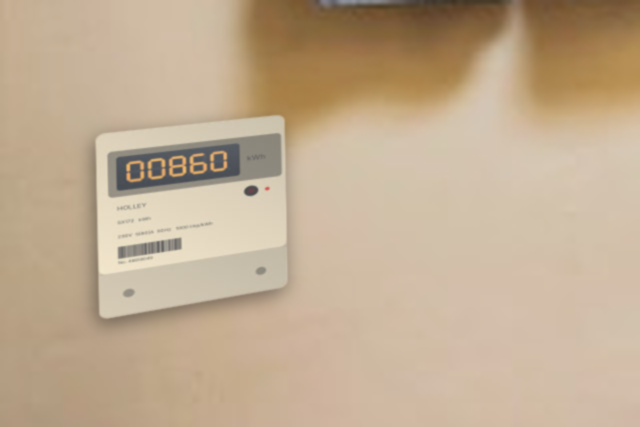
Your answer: 860kWh
